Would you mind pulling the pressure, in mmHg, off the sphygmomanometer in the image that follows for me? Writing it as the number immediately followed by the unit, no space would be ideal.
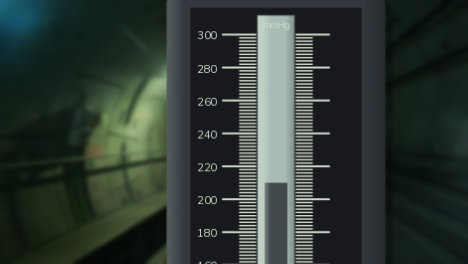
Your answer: 210mmHg
